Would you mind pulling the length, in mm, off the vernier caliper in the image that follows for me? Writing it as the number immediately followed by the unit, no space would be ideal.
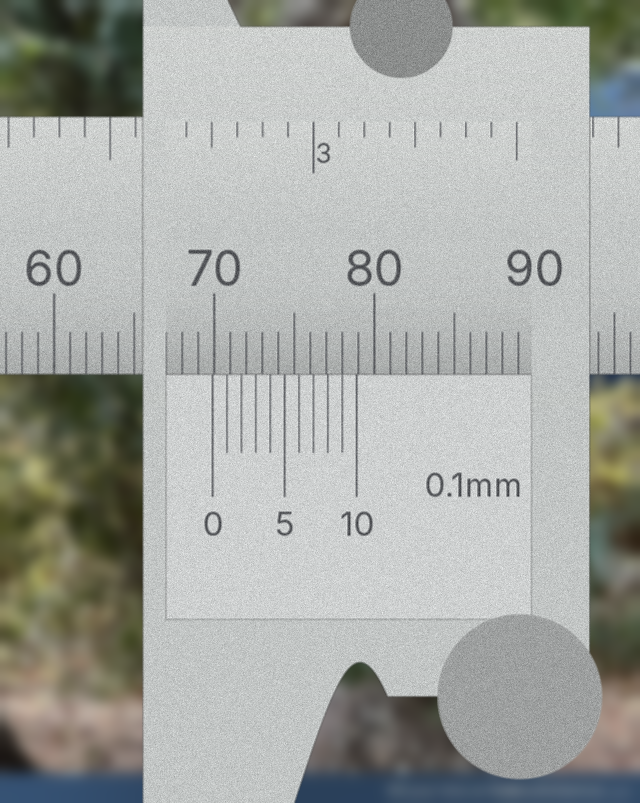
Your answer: 69.9mm
